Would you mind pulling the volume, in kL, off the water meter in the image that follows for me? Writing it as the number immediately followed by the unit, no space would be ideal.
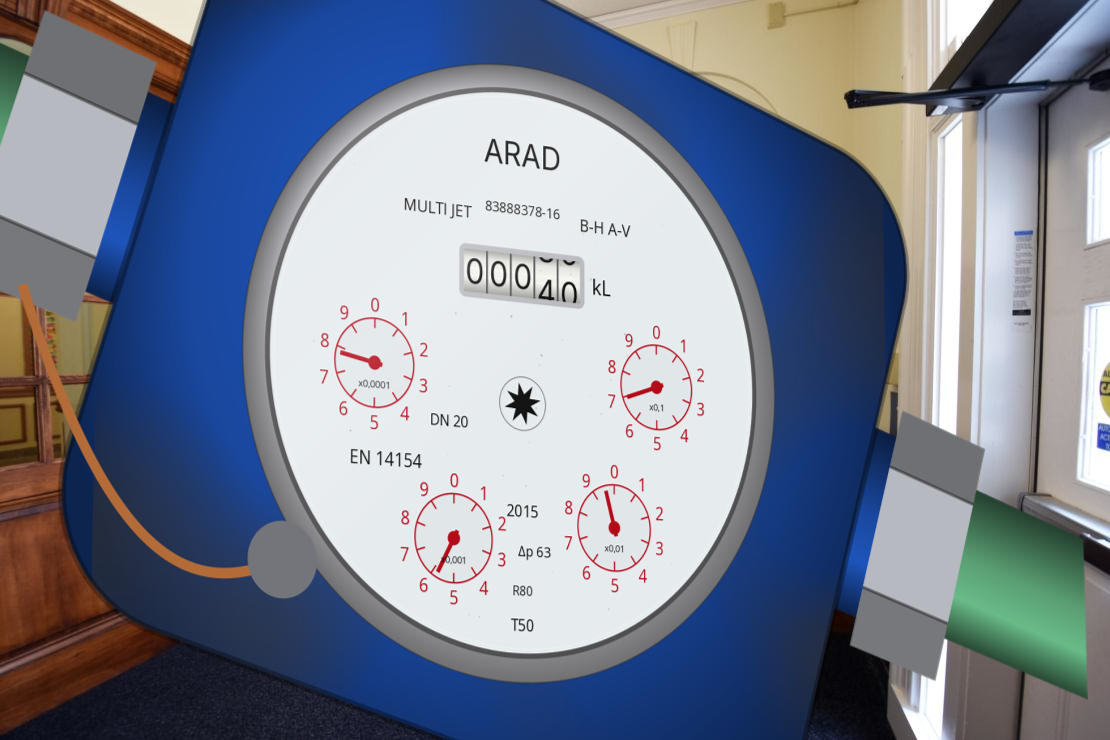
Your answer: 39.6957kL
